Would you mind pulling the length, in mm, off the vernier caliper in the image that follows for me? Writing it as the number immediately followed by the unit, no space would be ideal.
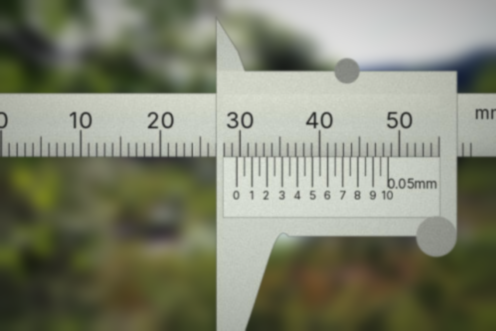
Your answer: 29.6mm
